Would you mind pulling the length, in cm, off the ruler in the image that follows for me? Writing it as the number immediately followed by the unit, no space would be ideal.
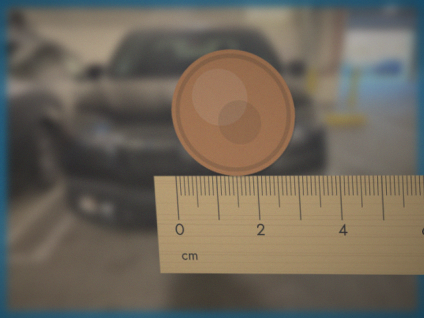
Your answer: 3cm
